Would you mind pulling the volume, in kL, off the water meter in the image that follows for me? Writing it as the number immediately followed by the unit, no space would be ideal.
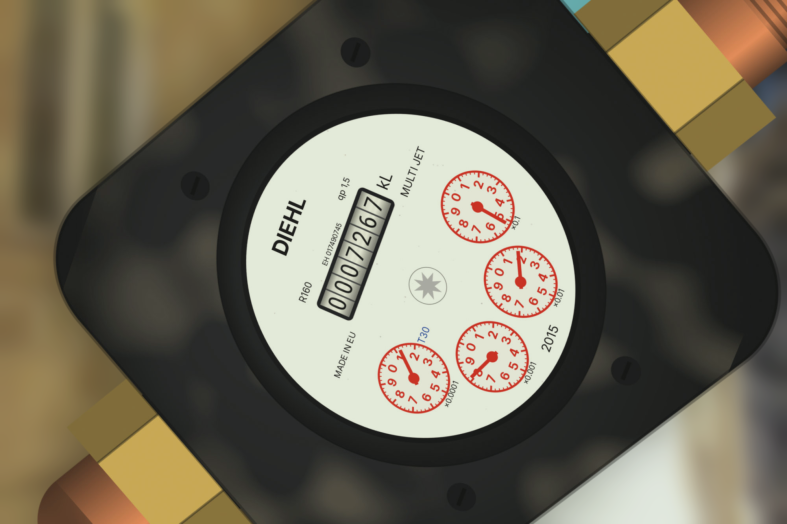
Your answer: 7267.5181kL
